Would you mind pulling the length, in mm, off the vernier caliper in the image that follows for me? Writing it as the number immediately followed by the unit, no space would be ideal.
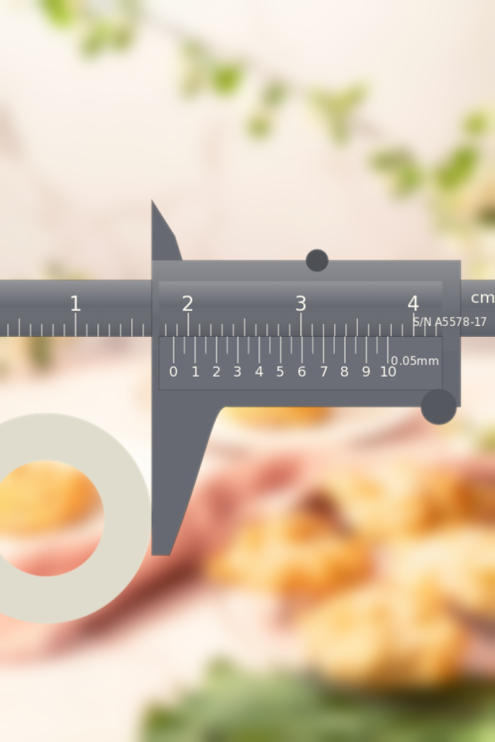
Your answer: 18.7mm
